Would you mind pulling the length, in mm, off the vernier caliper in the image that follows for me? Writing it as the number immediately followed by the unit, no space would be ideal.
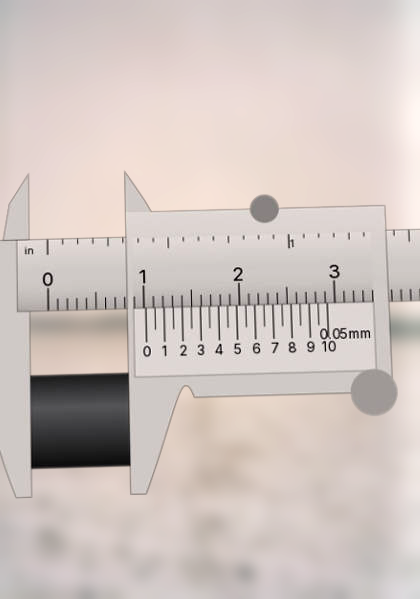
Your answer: 10.2mm
